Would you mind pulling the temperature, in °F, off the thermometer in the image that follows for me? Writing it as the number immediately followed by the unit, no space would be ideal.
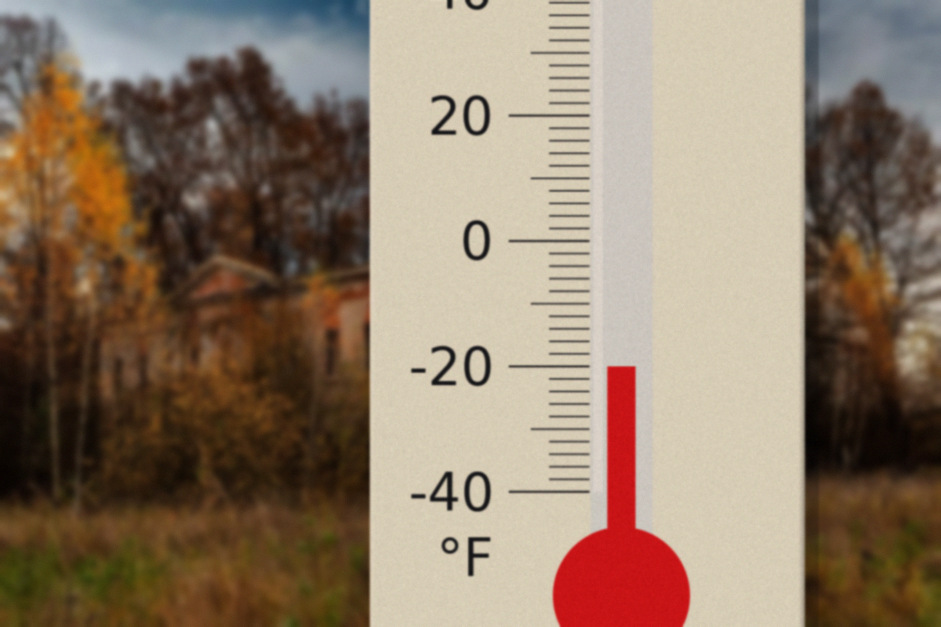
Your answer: -20°F
